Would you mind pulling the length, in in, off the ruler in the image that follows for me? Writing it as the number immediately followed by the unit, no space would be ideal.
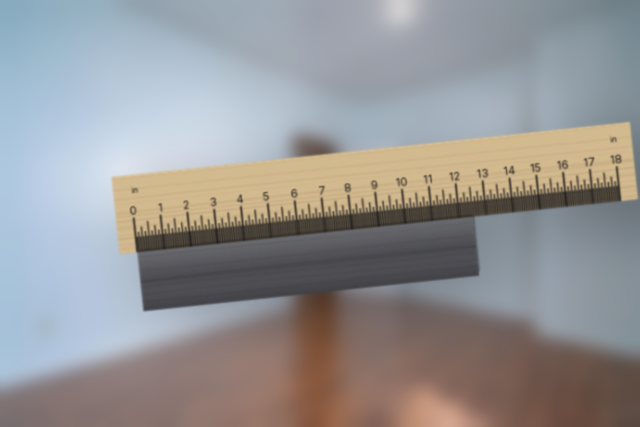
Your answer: 12.5in
